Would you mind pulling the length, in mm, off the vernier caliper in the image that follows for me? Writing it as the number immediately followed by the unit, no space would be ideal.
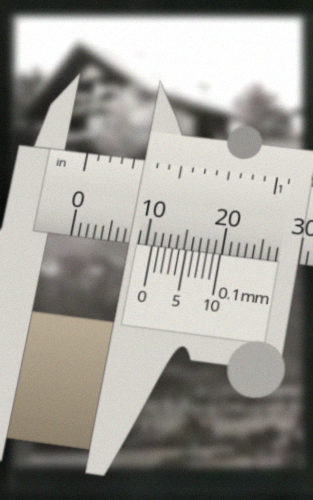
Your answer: 10.8mm
